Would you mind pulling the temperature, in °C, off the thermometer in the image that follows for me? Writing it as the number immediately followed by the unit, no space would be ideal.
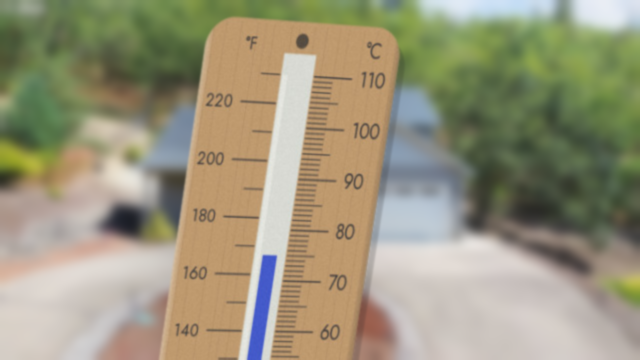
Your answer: 75°C
